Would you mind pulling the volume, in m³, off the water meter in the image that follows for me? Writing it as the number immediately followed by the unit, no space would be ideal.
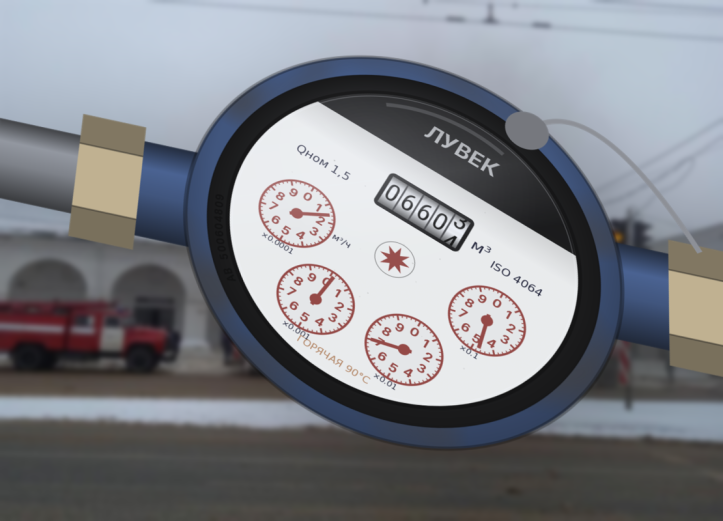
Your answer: 6603.4701m³
